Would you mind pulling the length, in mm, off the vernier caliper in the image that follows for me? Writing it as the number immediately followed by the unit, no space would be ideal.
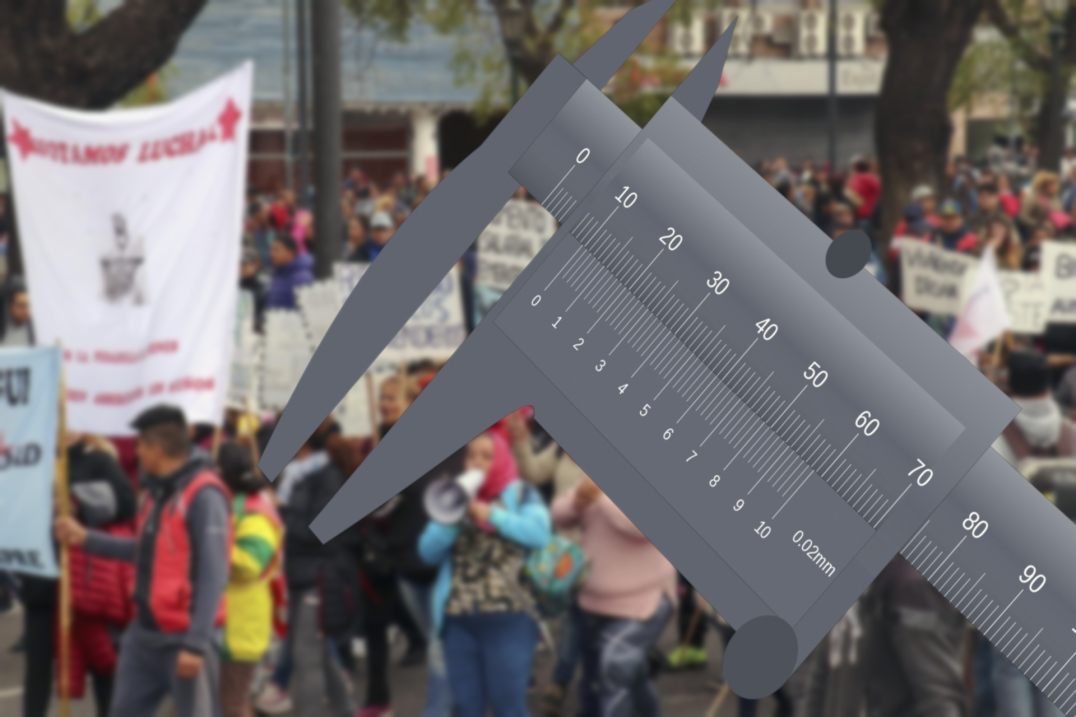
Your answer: 9.6mm
